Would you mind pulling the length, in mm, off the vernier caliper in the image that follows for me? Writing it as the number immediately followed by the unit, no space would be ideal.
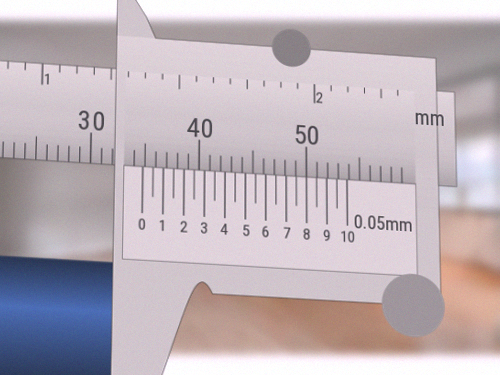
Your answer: 34.8mm
